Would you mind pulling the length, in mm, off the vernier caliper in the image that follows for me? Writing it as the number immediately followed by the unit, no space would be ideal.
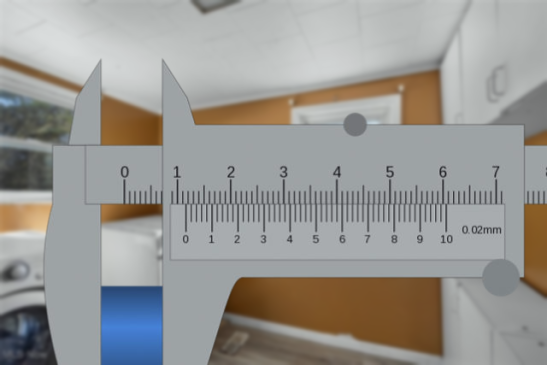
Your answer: 11.6mm
